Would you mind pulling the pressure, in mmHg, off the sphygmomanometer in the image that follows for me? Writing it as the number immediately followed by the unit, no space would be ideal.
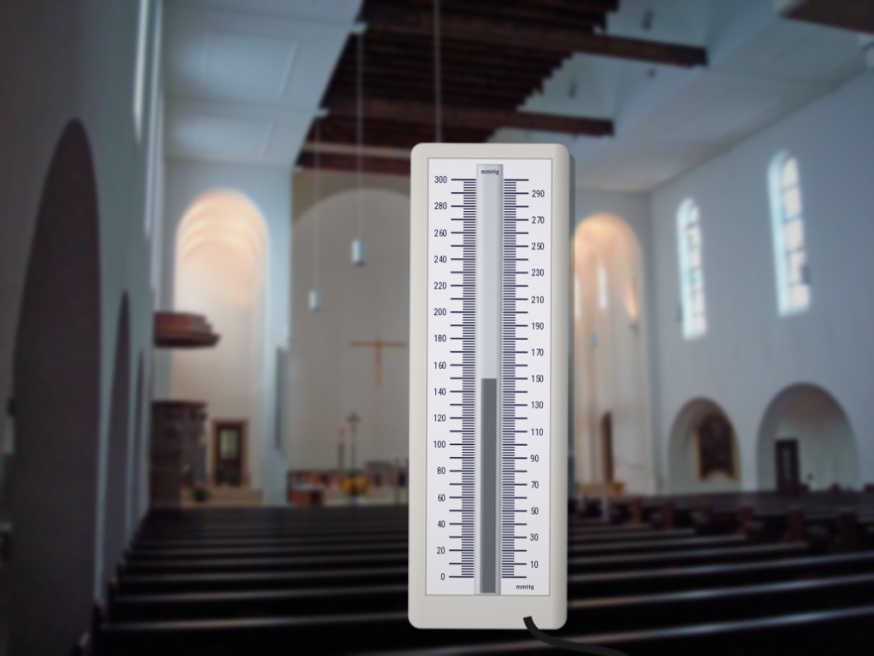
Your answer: 150mmHg
